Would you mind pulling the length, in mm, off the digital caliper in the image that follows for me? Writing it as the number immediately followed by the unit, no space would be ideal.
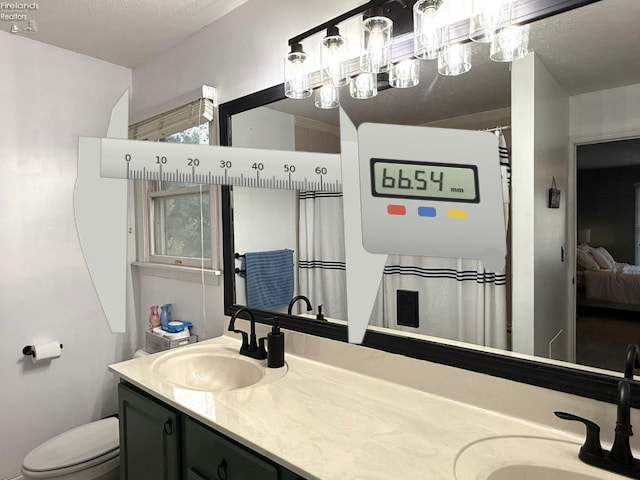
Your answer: 66.54mm
